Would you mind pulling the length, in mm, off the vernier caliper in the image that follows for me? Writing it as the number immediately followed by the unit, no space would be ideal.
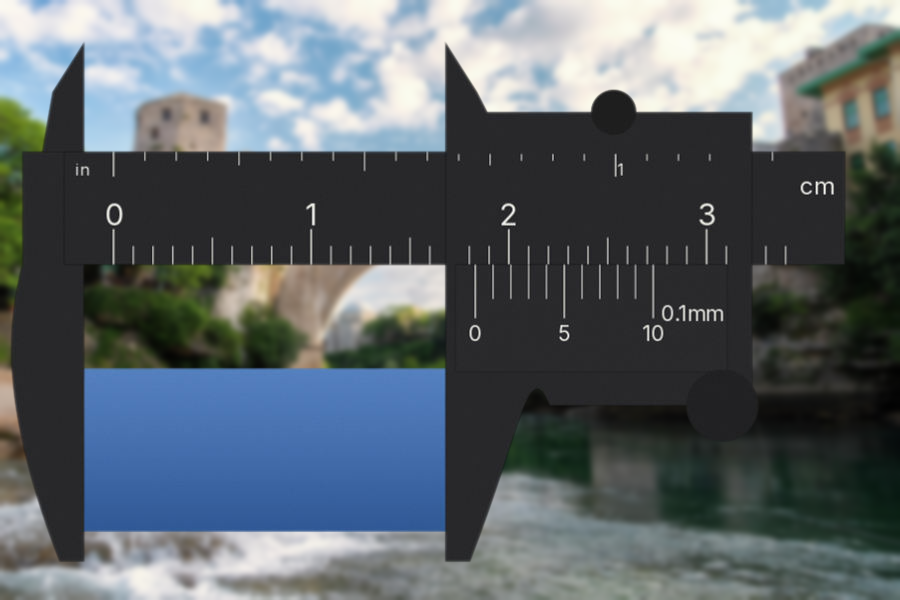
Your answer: 18.3mm
